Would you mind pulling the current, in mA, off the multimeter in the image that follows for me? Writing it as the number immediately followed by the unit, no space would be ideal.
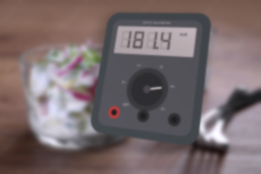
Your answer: 181.4mA
